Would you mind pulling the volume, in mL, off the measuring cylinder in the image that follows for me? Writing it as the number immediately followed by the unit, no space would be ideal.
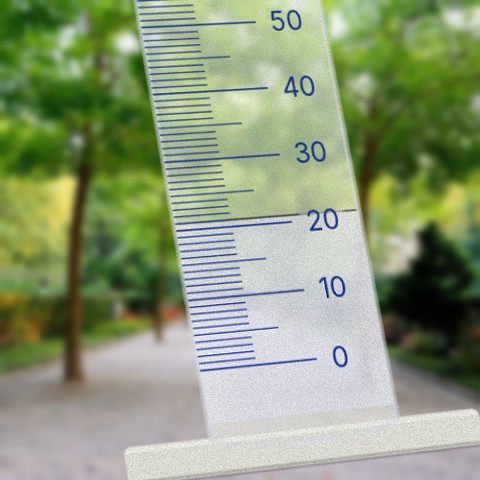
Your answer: 21mL
